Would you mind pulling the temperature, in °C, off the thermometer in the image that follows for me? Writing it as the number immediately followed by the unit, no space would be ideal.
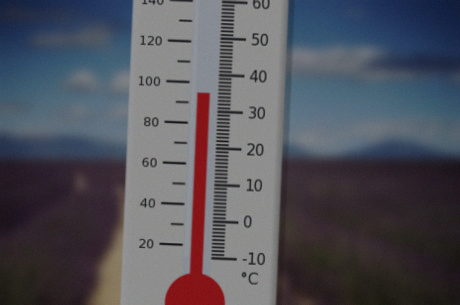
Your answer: 35°C
